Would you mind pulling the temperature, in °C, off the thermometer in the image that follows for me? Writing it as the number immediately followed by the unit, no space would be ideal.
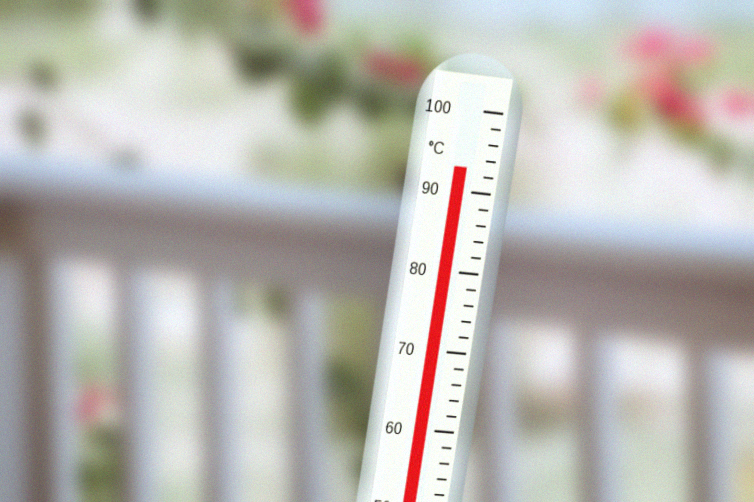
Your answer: 93°C
